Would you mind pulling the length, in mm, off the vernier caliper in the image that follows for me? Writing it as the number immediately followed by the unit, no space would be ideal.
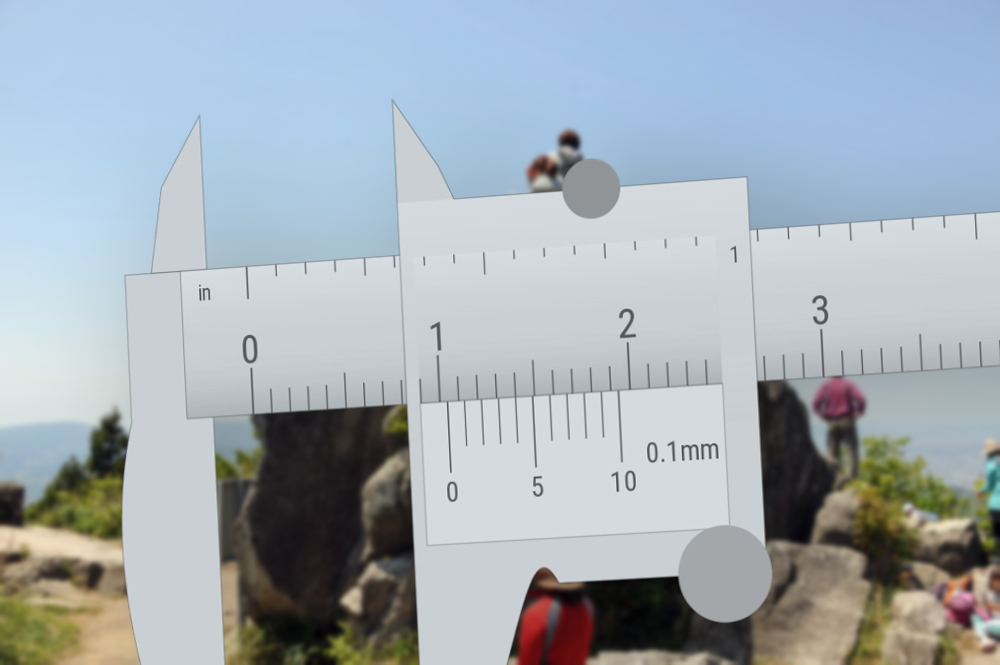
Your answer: 10.4mm
